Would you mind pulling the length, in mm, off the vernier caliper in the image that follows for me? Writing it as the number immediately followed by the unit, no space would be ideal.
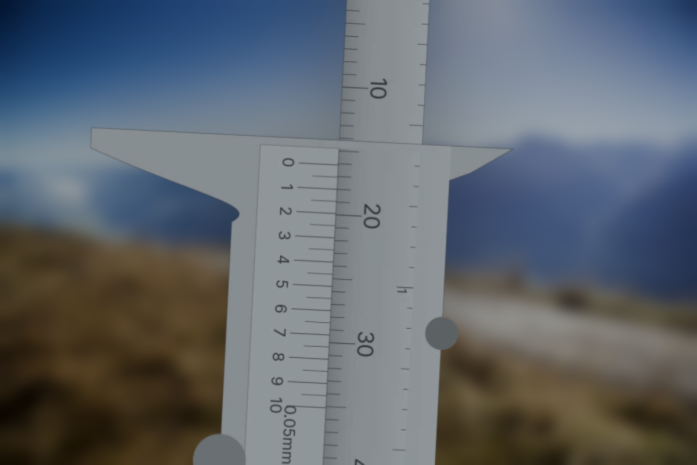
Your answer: 16.1mm
